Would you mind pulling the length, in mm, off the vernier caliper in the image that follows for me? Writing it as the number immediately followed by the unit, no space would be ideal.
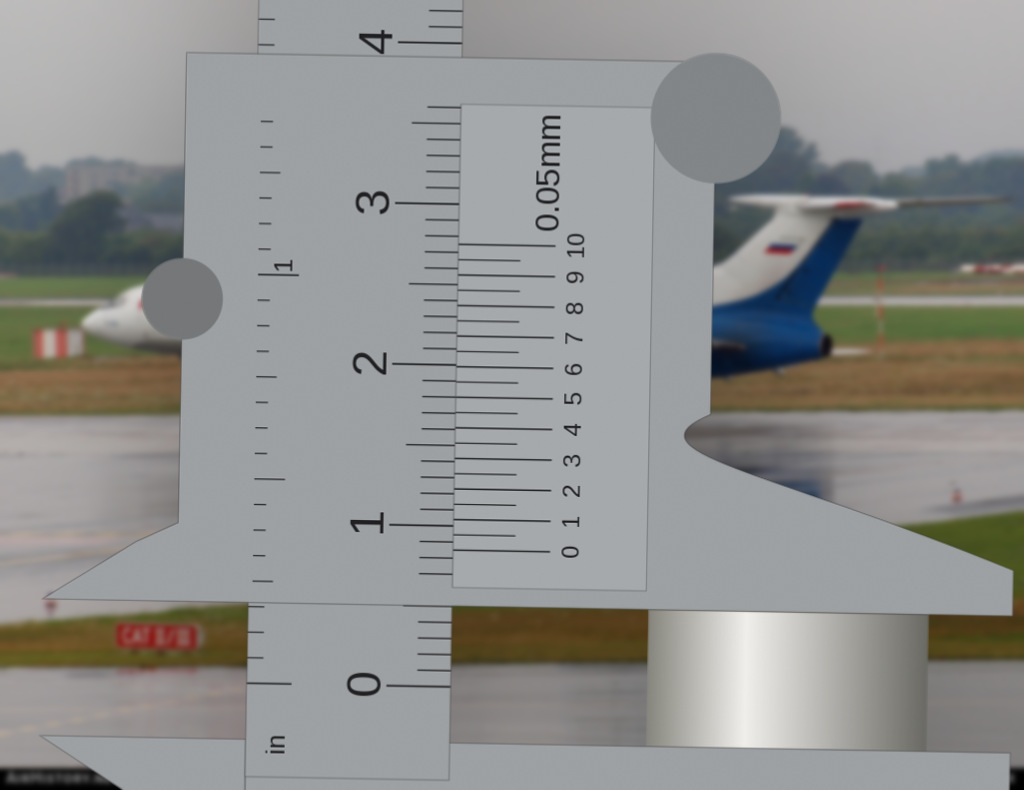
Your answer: 8.5mm
